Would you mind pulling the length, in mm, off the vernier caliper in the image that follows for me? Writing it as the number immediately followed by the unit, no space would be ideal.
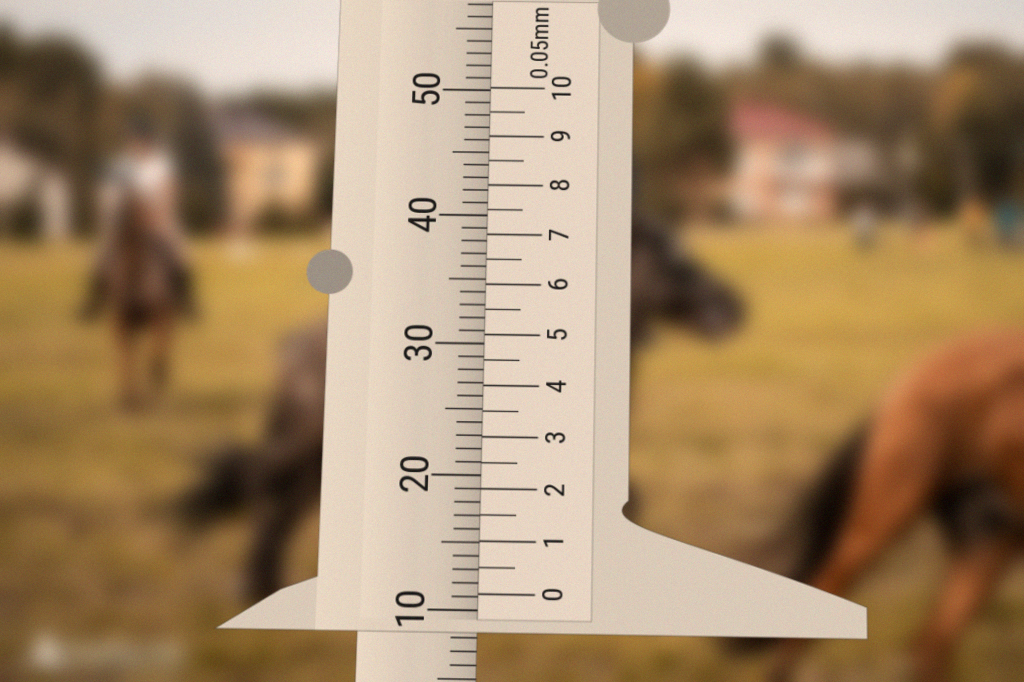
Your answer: 11.2mm
